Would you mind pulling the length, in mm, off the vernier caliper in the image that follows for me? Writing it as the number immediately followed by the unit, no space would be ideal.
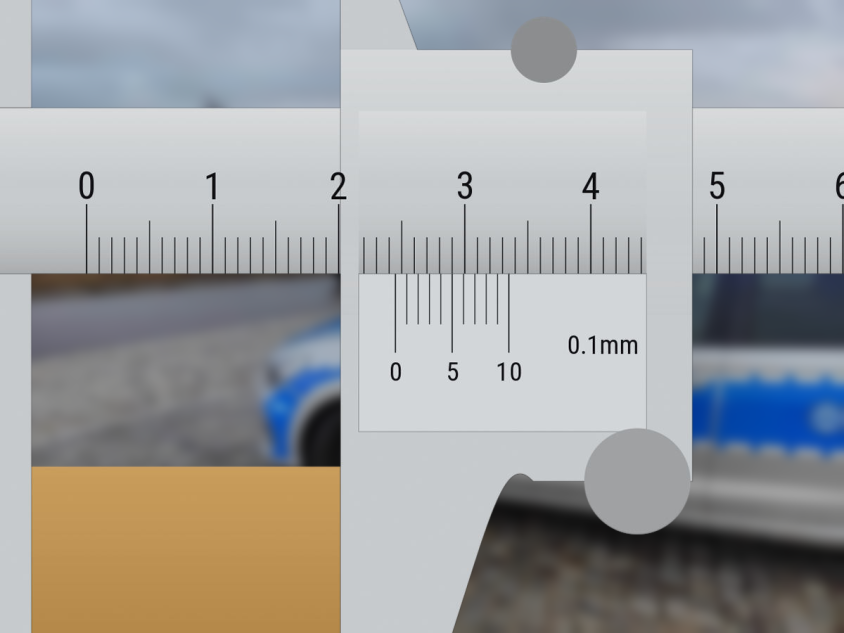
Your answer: 24.5mm
